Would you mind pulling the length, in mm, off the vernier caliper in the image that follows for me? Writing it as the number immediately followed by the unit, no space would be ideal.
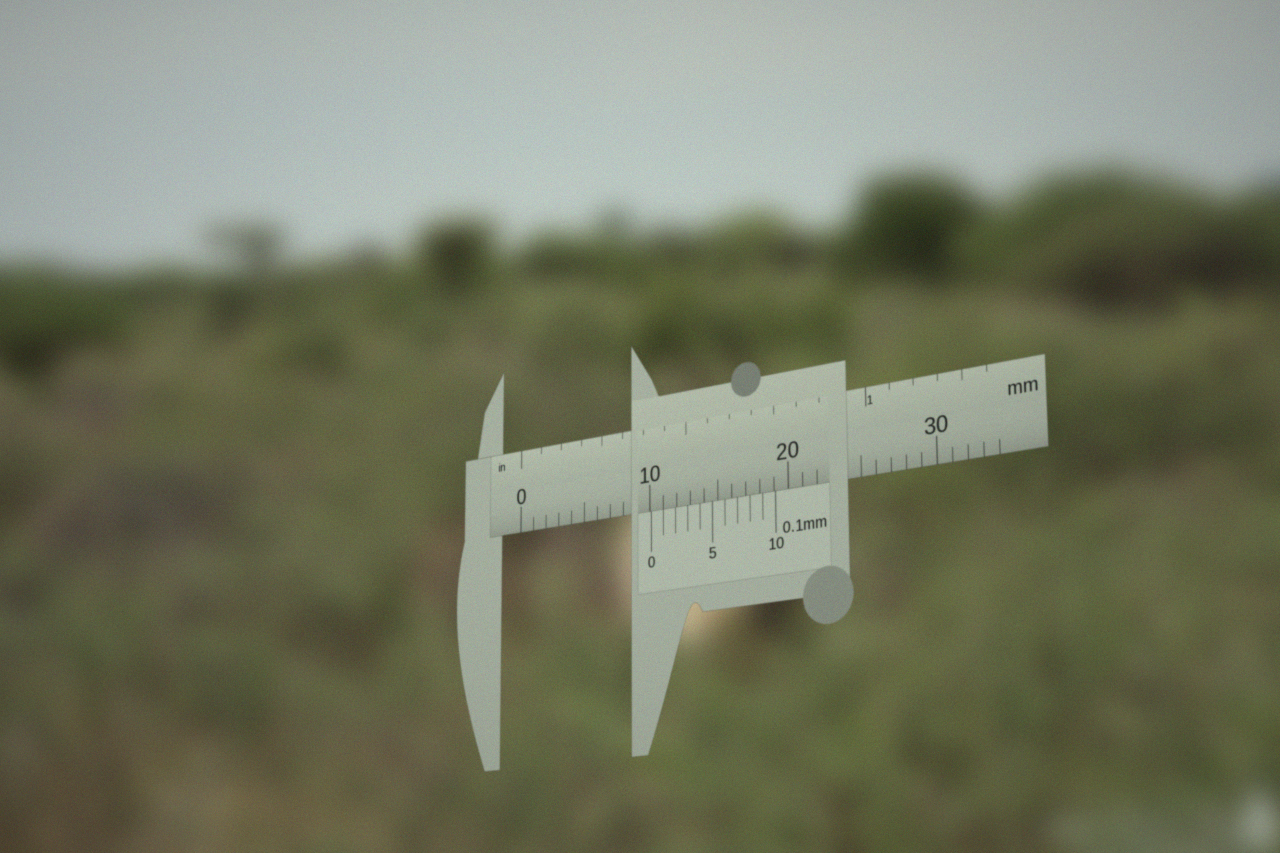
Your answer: 10.1mm
